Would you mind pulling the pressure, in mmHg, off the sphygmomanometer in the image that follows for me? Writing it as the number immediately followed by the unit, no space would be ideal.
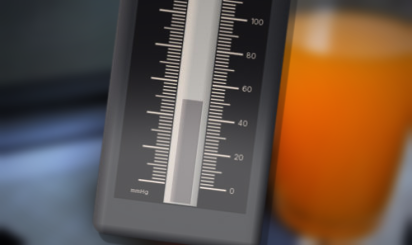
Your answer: 50mmHg
